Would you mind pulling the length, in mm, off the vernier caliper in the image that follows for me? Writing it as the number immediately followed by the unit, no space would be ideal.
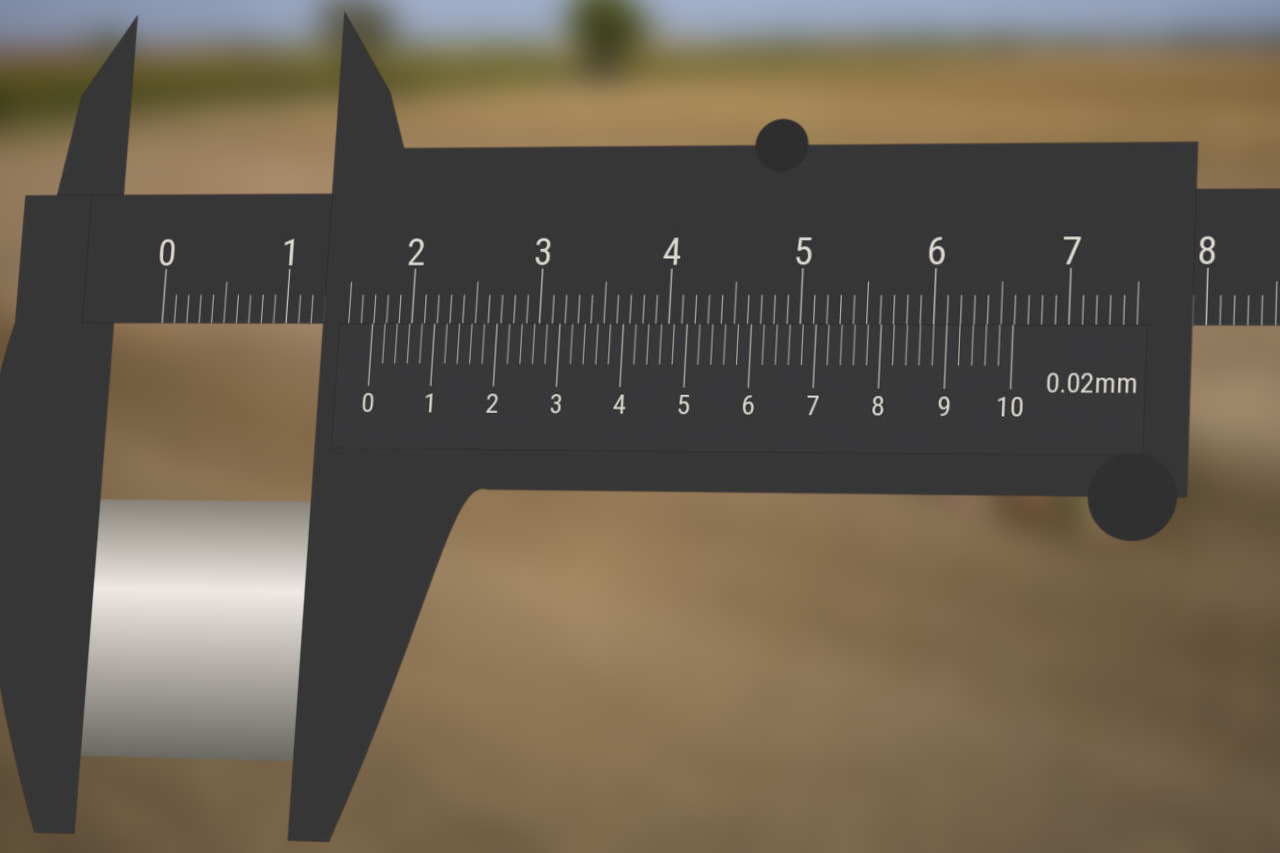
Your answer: 16.9mm
